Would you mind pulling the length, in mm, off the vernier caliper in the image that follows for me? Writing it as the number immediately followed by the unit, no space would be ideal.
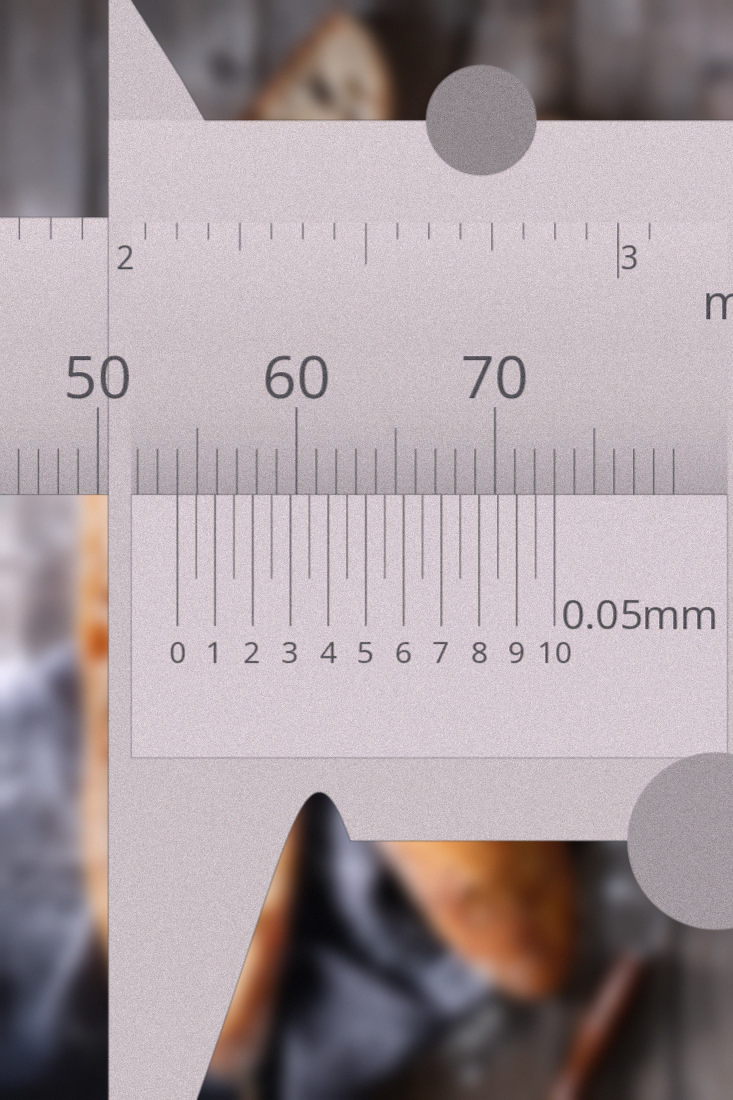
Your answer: 54.0mm
